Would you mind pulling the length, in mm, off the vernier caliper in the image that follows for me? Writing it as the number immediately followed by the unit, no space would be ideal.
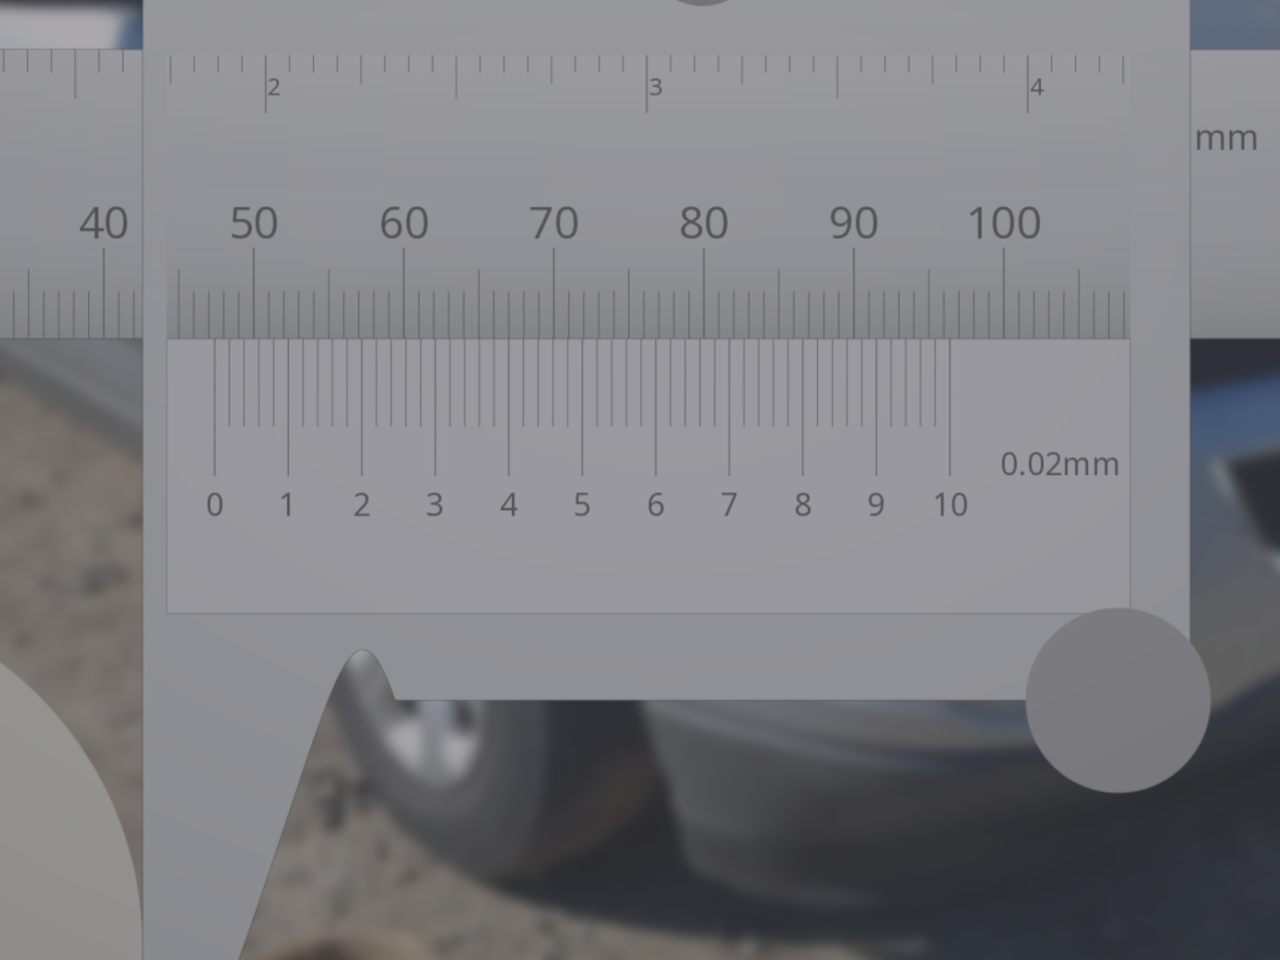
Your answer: 47.4mm
